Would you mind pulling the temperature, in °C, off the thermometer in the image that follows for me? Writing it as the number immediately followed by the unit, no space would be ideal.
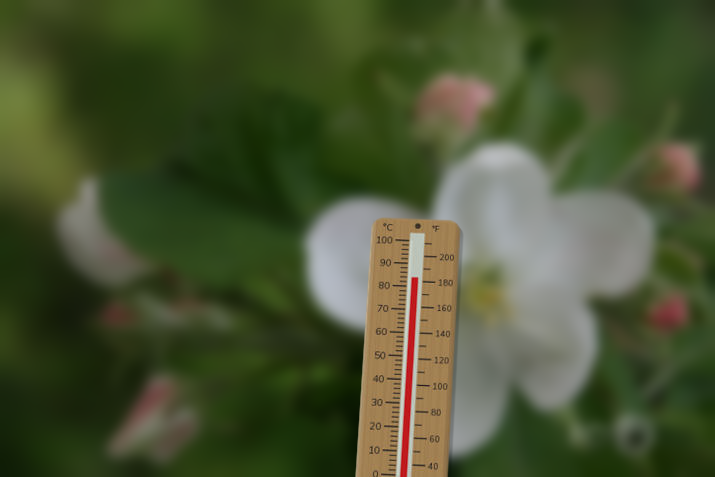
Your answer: 84°C
